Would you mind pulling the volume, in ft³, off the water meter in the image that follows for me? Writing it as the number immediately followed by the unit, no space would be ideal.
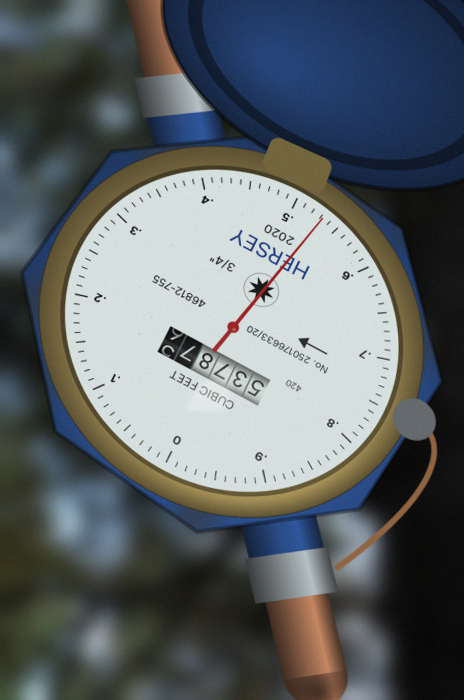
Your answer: 537875.53ft³
